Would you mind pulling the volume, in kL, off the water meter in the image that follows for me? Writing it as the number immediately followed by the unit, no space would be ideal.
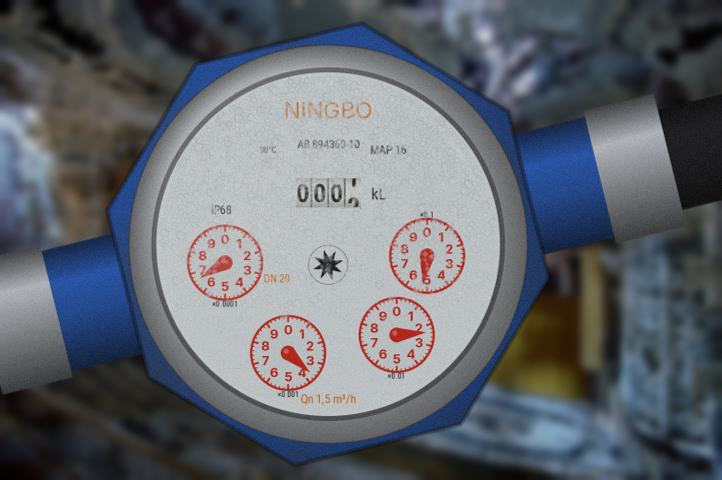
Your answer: 1.5236kL
